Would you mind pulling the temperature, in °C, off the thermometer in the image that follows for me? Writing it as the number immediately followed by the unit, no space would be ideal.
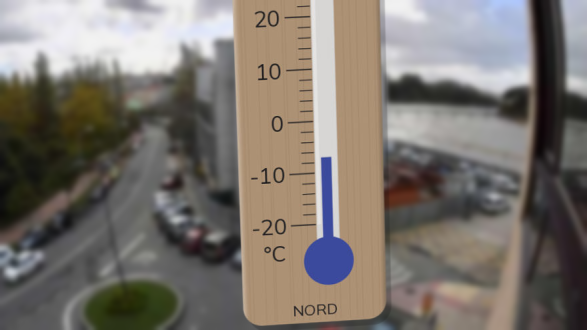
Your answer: -7°C
